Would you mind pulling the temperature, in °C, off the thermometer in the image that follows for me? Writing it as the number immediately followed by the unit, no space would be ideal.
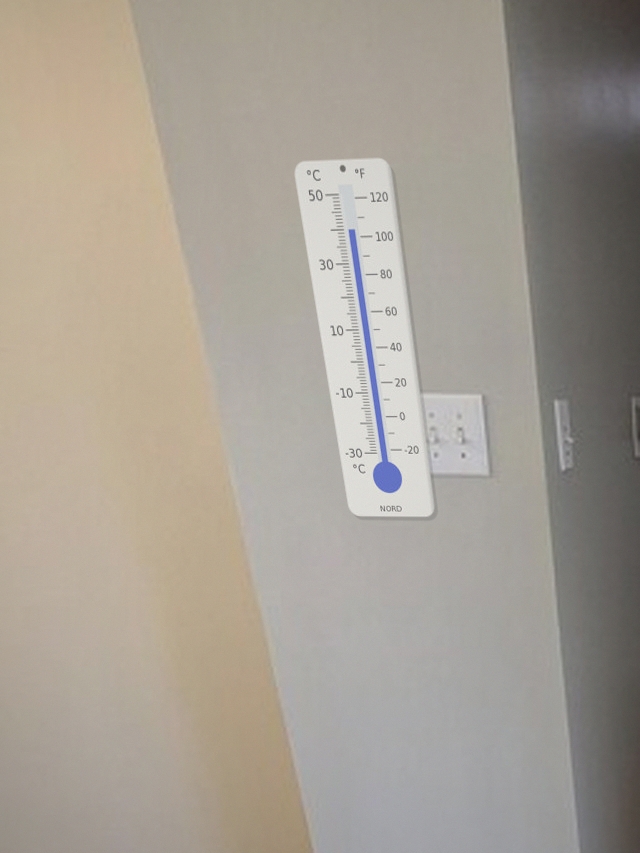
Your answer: 40°C
